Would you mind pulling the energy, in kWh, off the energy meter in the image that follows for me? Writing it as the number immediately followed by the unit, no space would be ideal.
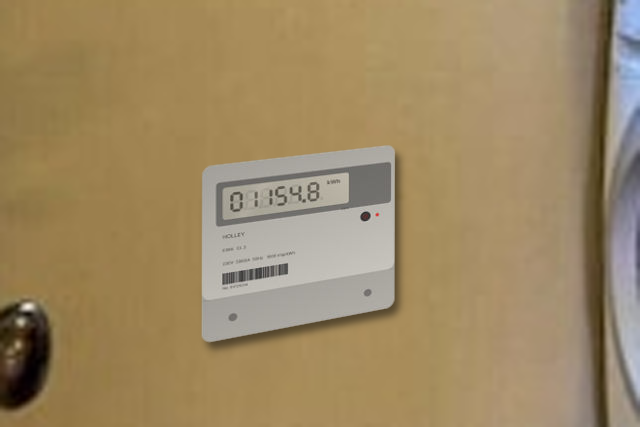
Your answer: 1154.8kWh
